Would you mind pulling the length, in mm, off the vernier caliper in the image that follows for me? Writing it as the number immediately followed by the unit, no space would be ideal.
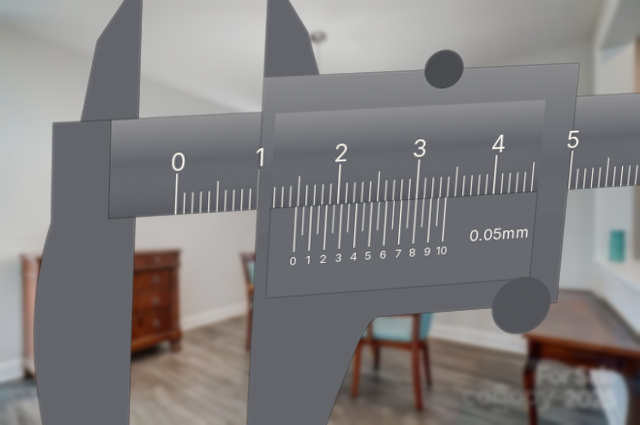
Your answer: 14.8mm
